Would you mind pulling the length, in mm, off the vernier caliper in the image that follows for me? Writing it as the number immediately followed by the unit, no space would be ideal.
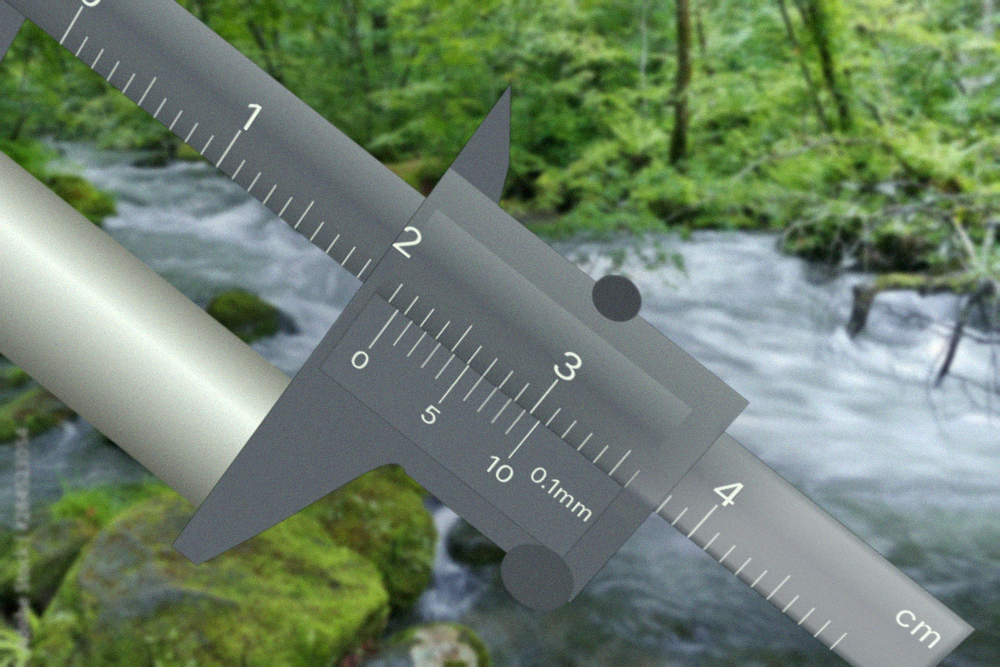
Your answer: 21.6mm
